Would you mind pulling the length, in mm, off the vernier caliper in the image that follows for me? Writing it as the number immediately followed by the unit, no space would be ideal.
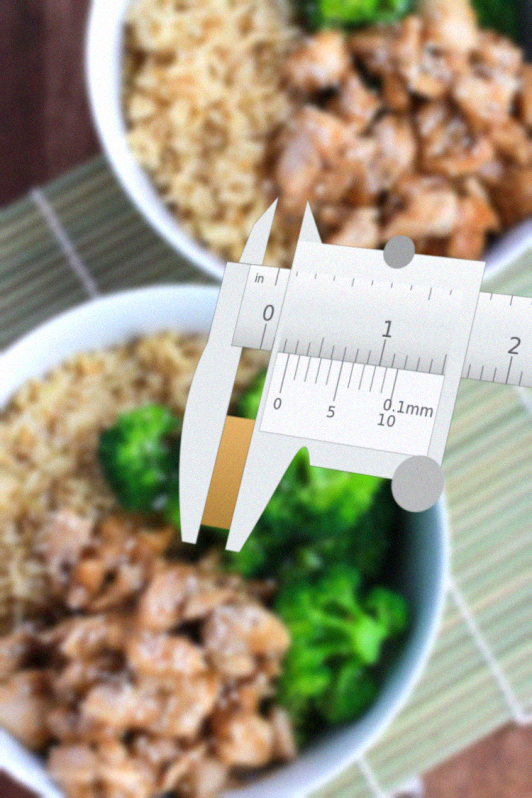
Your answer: 2.5mm
